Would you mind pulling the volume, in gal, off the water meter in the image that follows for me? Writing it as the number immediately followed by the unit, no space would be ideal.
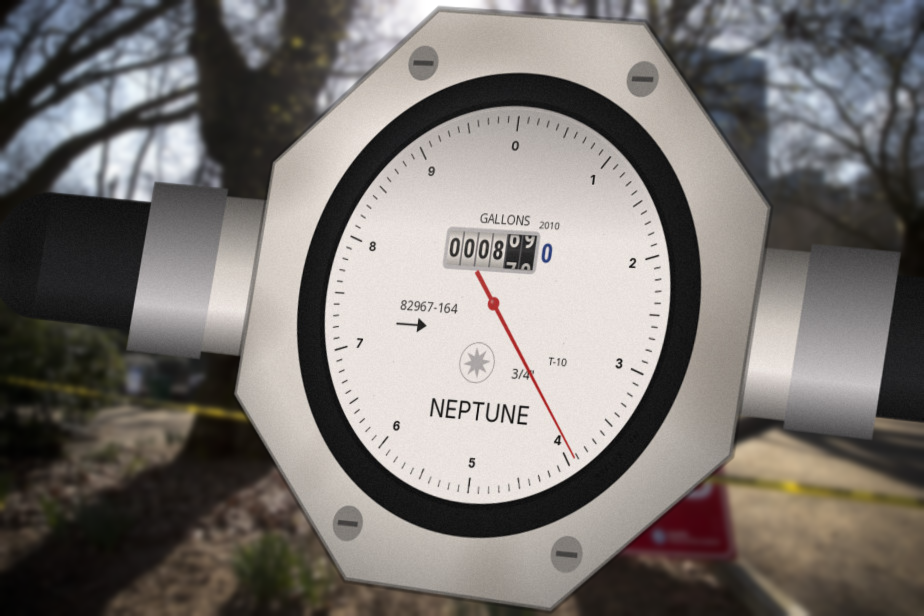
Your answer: 8693.9gal
